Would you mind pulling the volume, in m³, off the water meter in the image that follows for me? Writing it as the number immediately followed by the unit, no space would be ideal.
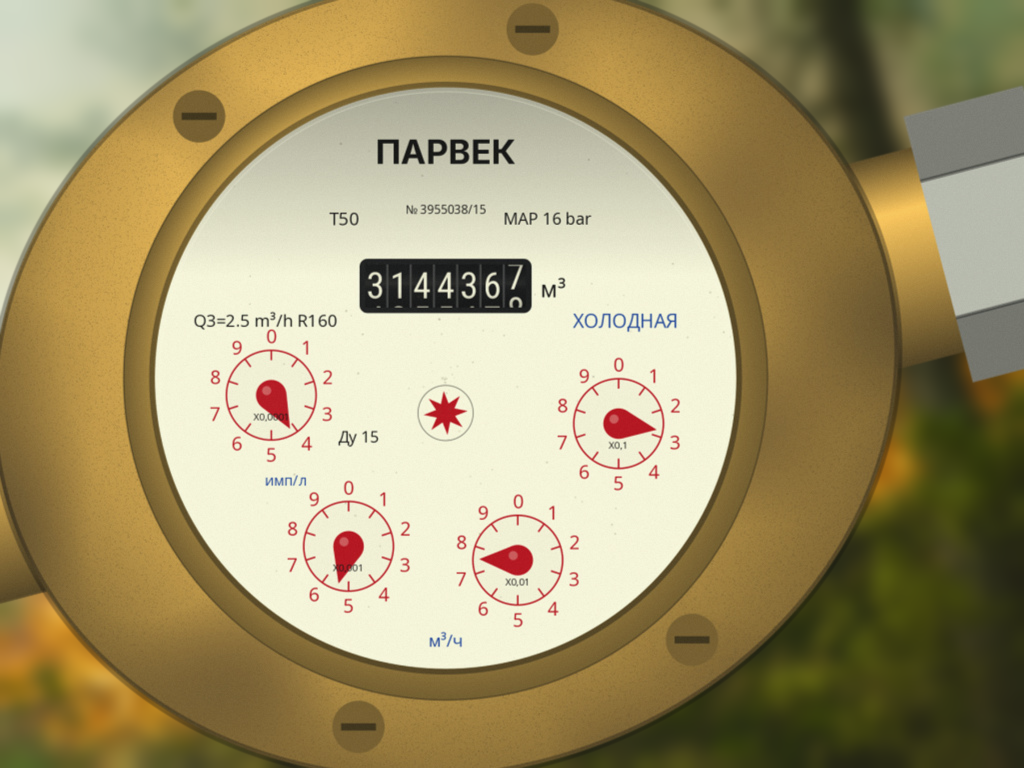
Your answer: 3144367.2754m³
